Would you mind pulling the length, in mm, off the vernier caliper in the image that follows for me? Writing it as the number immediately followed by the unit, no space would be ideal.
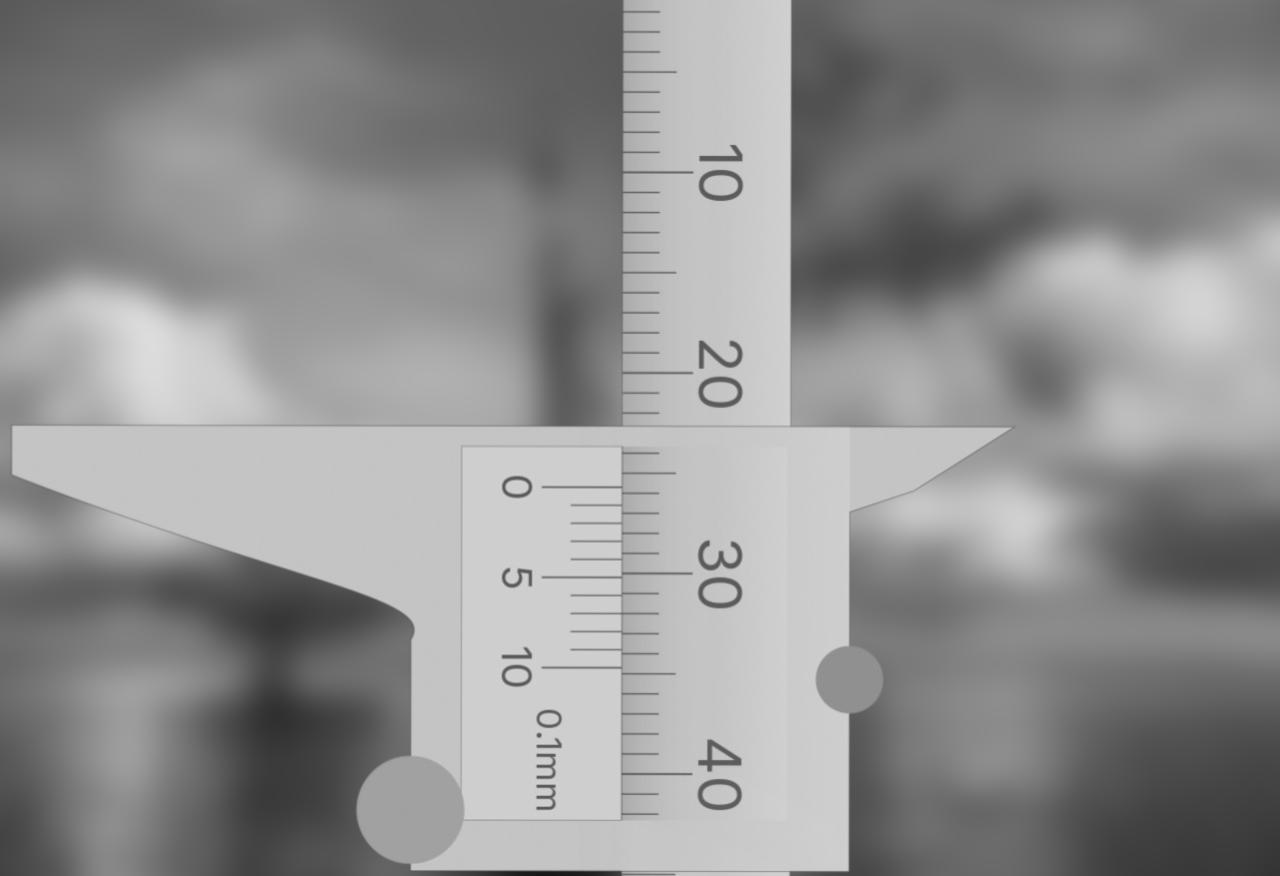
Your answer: 25.7mm
